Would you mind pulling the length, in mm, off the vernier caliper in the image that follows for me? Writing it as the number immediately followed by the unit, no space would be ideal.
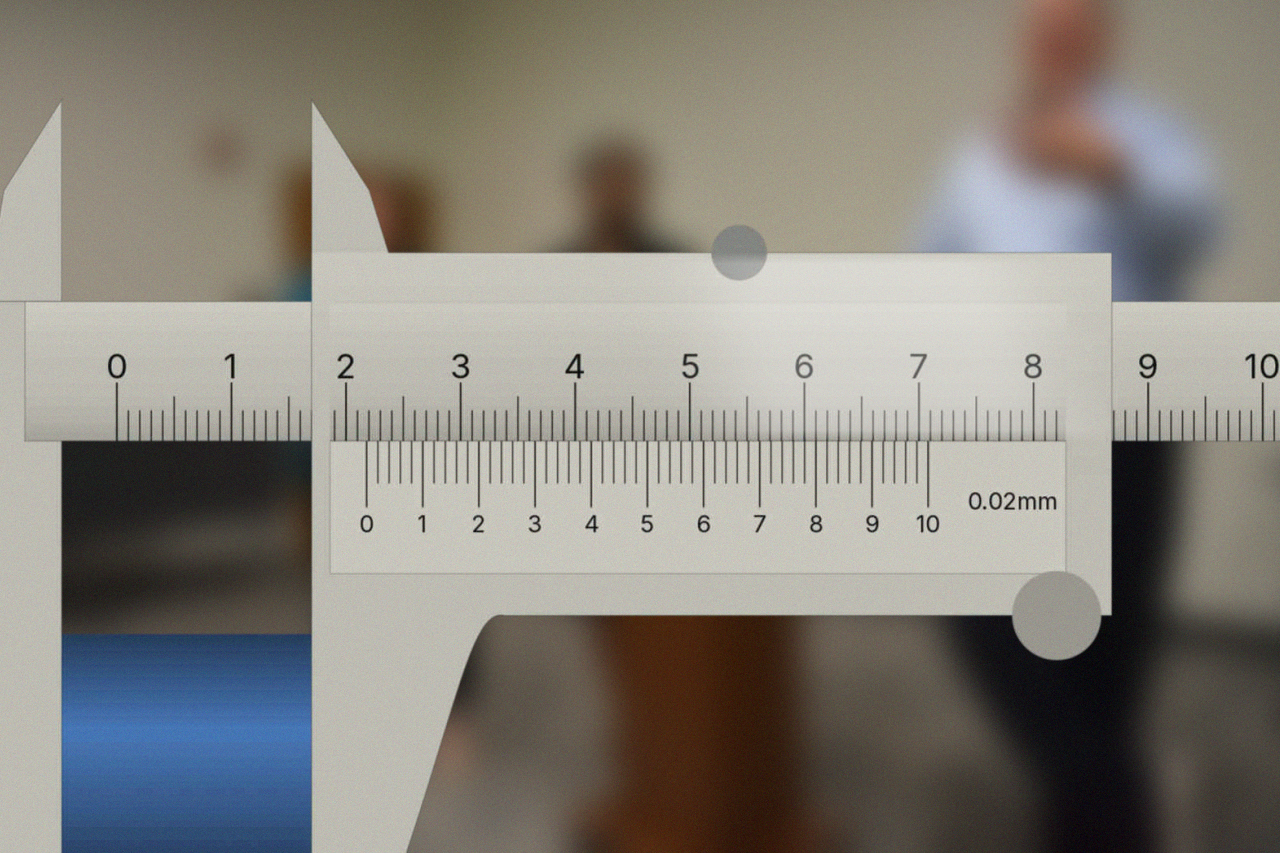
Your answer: 21.8mm
